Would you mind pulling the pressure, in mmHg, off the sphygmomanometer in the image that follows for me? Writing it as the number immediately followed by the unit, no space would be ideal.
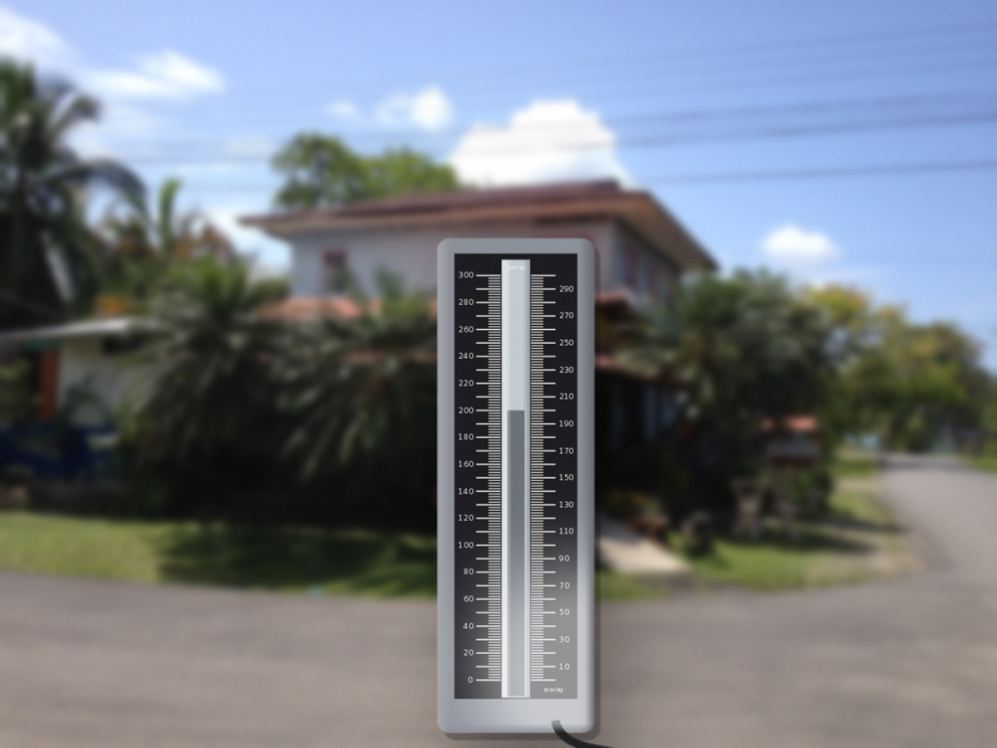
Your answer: 200mmHg
